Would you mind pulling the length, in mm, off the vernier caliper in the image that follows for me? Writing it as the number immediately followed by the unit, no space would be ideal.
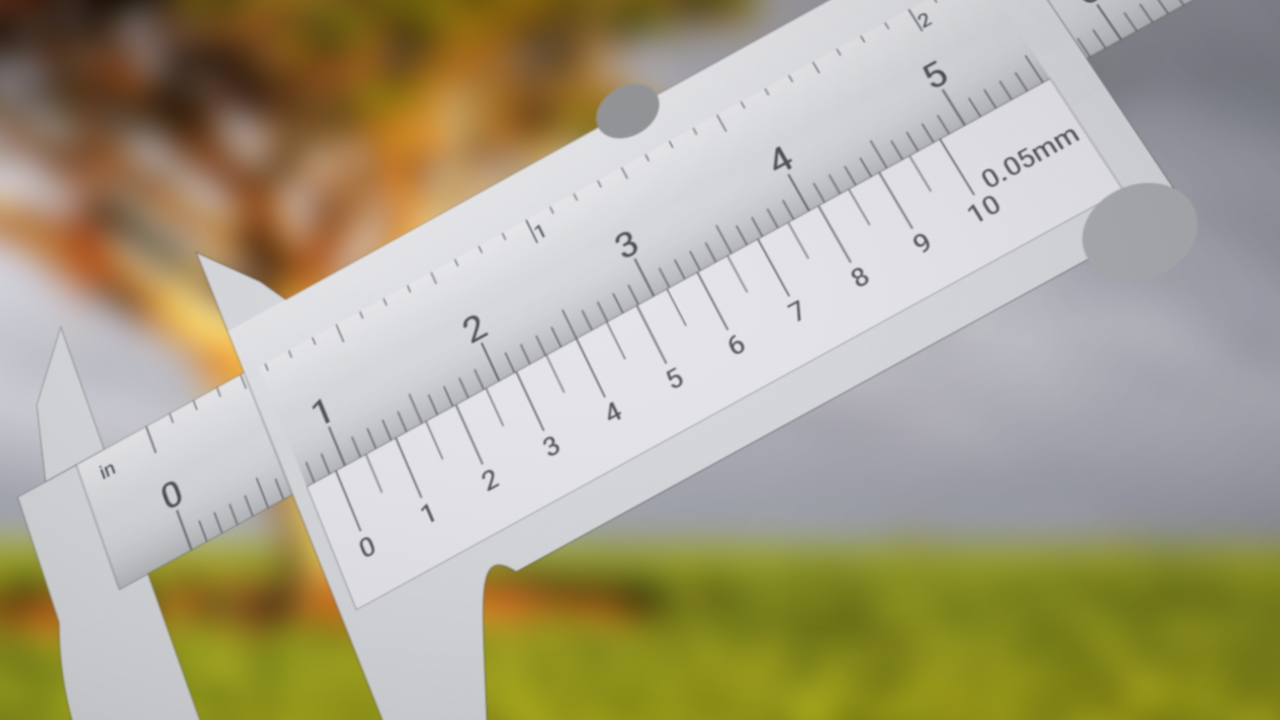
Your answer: 9.4mm
